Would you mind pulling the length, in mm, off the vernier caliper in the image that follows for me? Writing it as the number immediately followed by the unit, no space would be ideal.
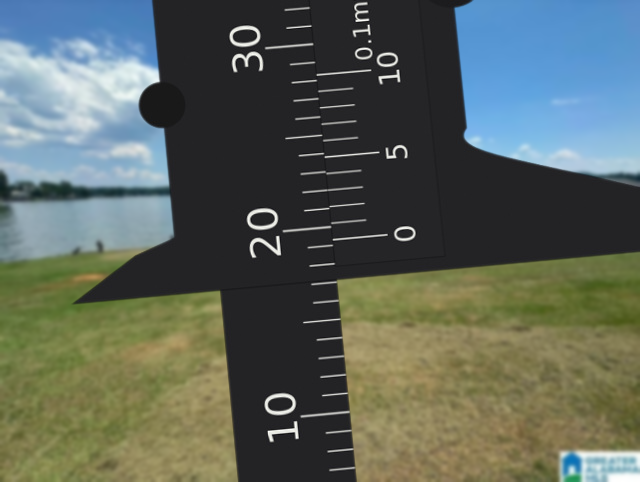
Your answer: 19.3mm
